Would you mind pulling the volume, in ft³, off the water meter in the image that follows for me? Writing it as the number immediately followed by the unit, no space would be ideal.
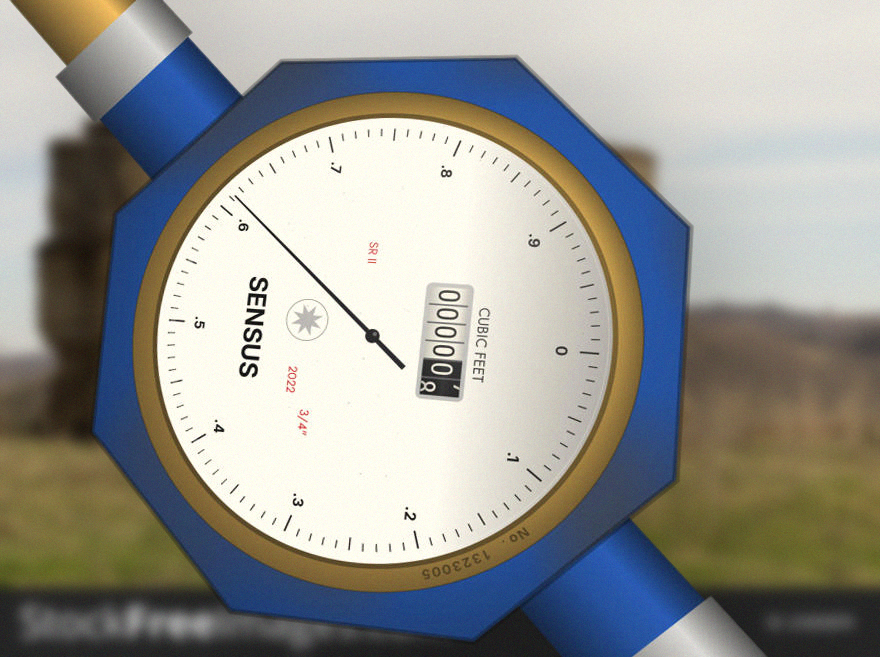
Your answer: 7.61ft³
